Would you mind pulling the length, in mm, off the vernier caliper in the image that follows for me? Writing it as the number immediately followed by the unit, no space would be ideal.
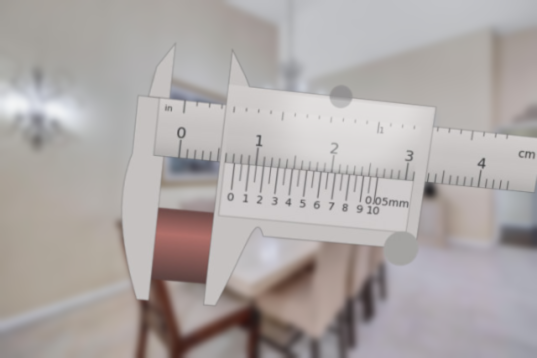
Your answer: 7.2mm
